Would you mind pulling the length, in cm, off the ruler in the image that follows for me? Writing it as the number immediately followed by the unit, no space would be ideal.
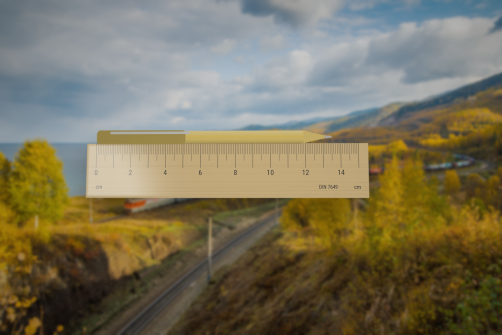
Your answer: 13.5cm
